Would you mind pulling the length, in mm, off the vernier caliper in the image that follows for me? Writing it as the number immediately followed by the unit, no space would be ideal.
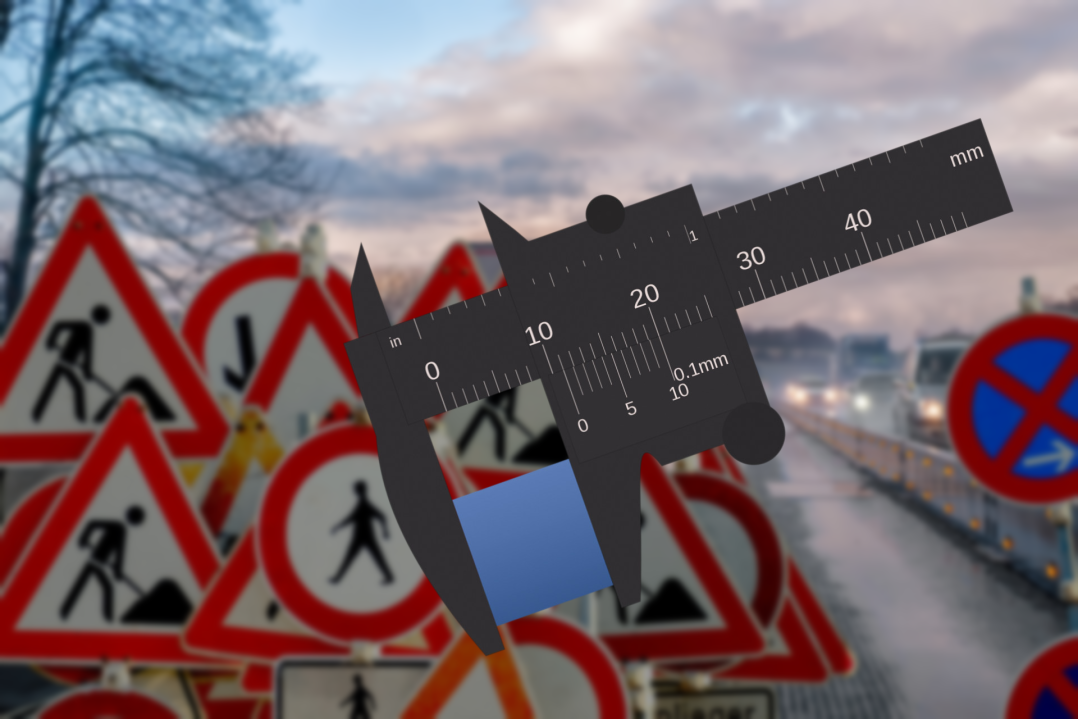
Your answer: 11.0mm
